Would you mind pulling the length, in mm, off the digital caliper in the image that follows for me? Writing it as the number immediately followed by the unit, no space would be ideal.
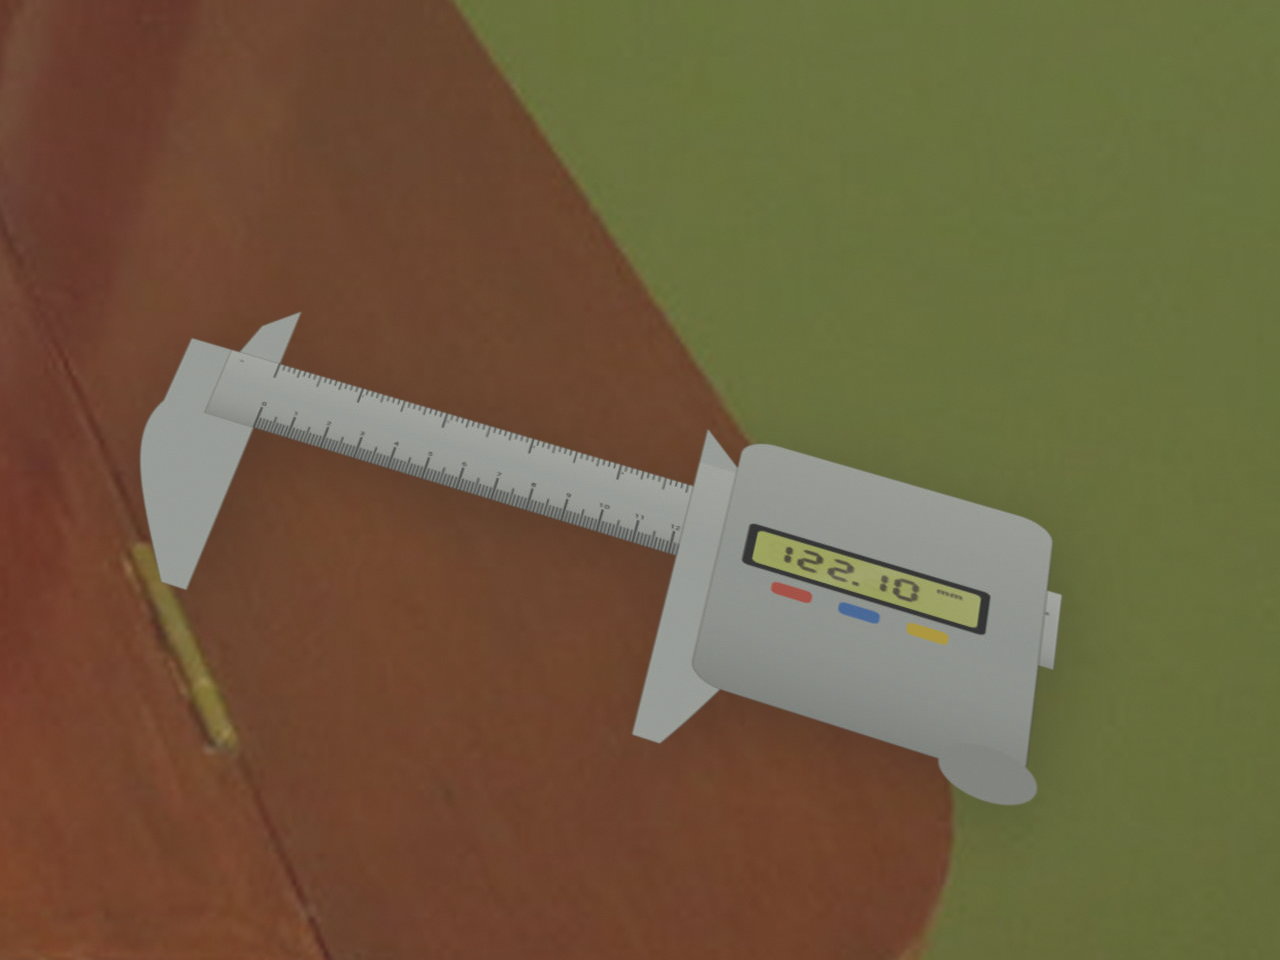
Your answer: 122.10mm
